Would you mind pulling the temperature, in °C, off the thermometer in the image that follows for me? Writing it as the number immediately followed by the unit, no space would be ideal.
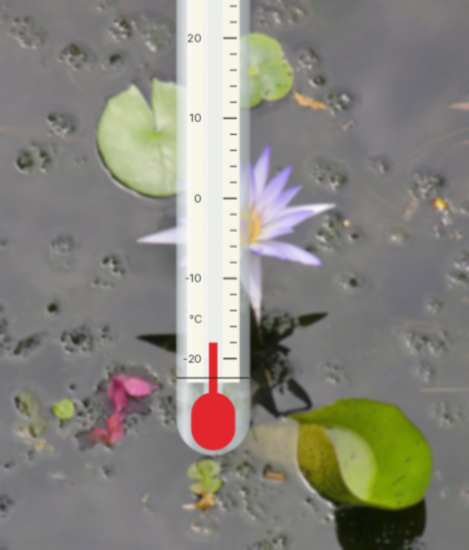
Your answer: -18°C
